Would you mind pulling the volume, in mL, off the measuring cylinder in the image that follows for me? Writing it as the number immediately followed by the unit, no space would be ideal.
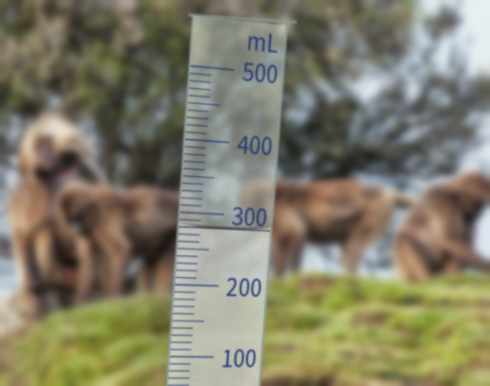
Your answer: 280mL
